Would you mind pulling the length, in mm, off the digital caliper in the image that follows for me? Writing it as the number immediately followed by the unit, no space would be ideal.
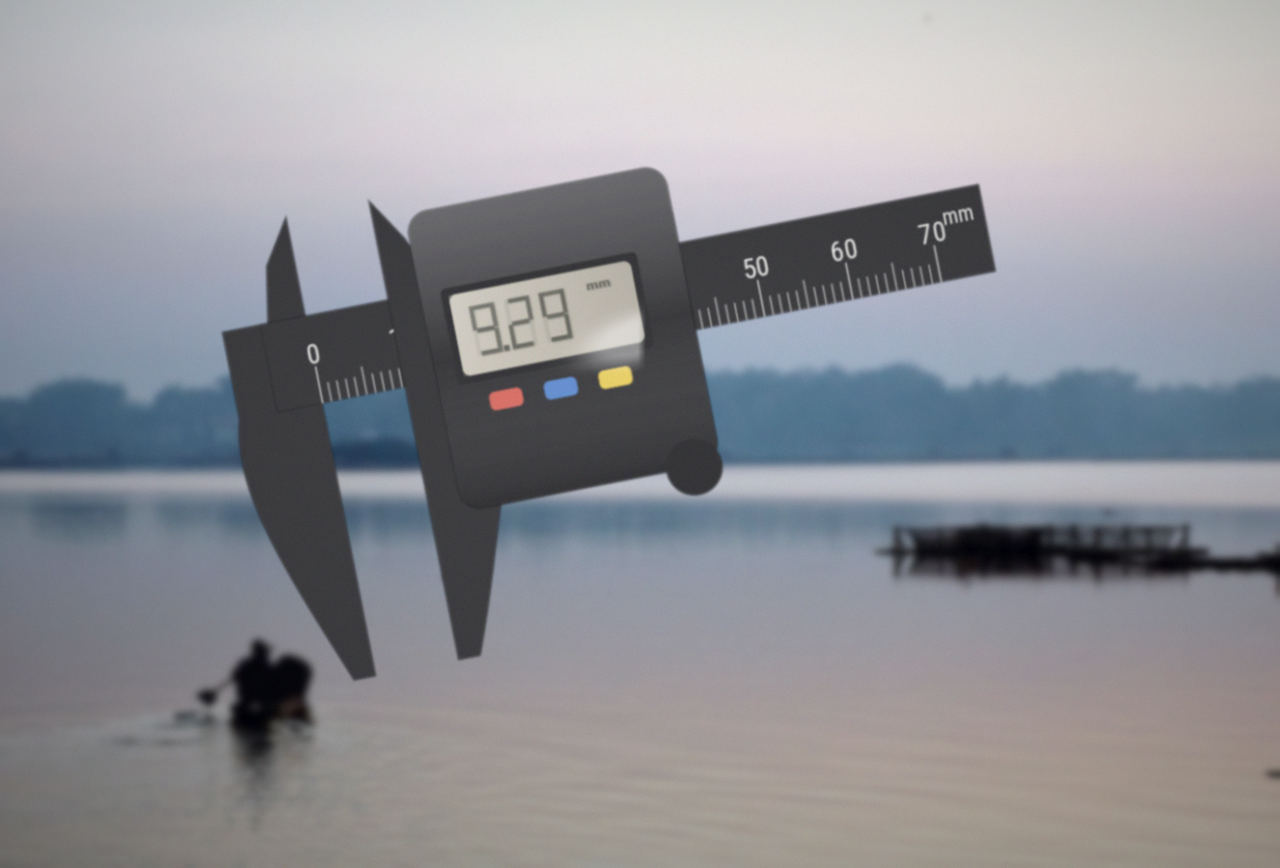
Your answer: 9.29mm
